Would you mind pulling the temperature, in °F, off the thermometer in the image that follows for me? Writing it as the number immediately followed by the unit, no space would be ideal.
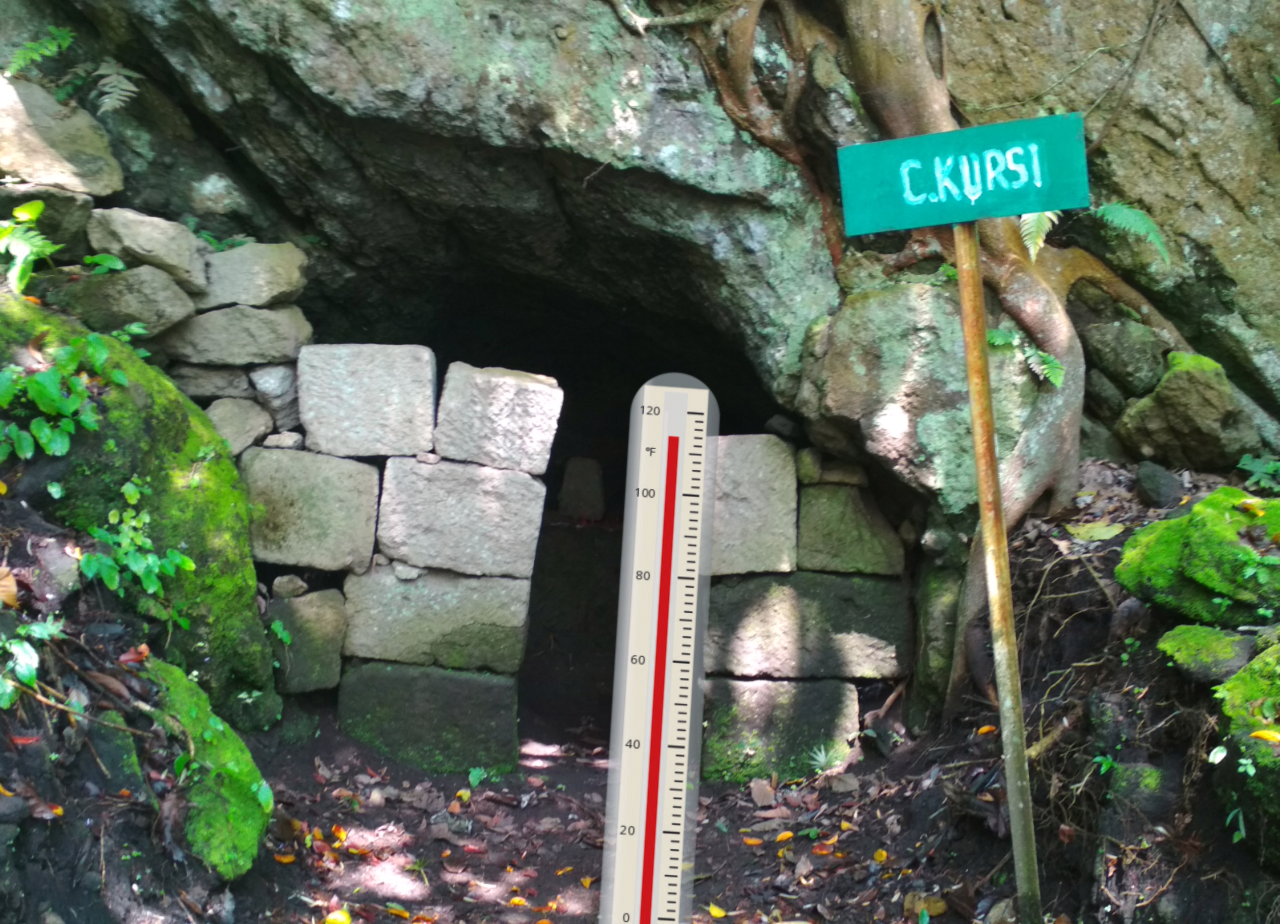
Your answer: 114°F
